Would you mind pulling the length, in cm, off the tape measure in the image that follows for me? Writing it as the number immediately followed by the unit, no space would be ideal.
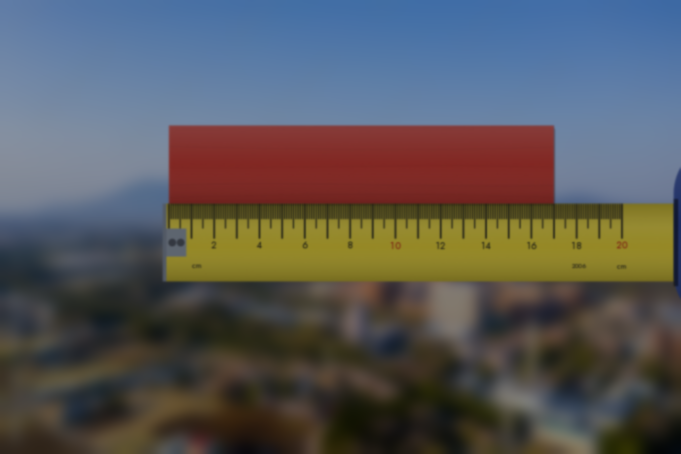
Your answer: 17cm
